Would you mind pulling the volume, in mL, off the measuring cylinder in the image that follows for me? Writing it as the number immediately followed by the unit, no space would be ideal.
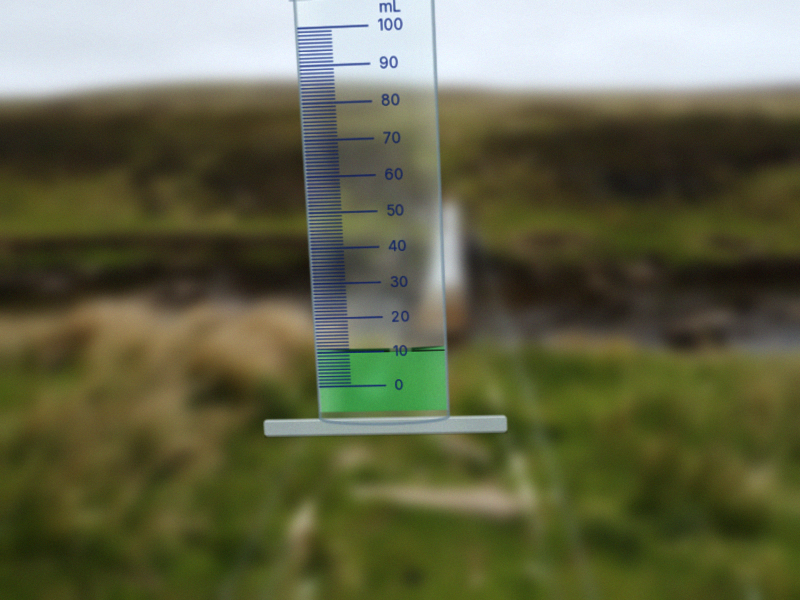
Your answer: 10mL
